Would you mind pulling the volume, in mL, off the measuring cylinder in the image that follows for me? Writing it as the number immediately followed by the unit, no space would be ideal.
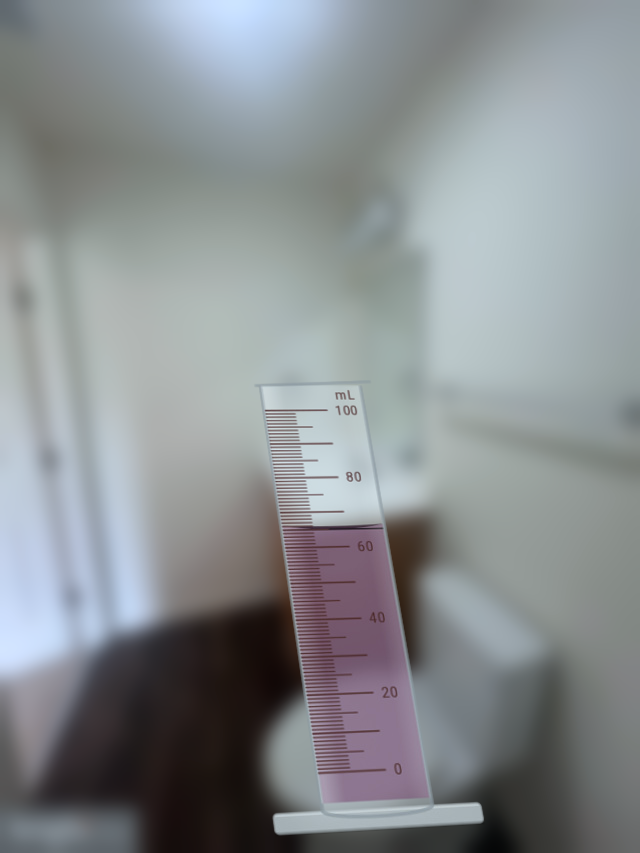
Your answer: 65mL
